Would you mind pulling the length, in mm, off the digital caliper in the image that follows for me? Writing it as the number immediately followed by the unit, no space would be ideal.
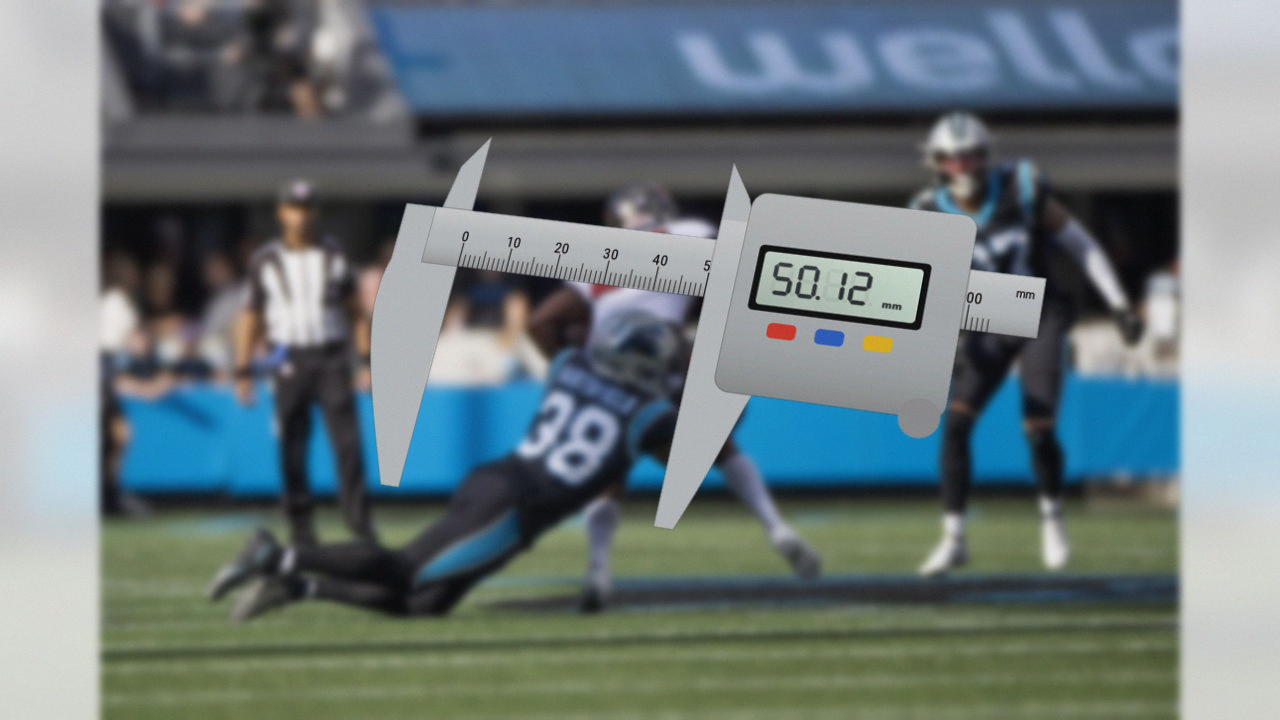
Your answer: 50.12mm
